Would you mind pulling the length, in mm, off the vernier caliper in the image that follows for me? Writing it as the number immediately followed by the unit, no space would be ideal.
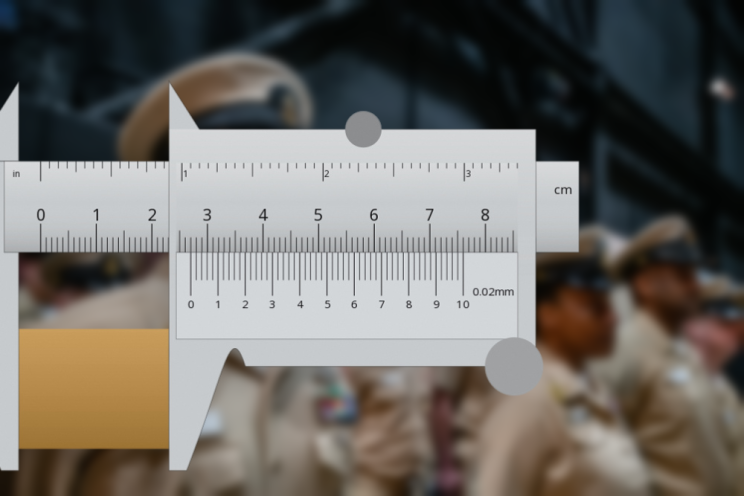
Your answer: 27.0mm
